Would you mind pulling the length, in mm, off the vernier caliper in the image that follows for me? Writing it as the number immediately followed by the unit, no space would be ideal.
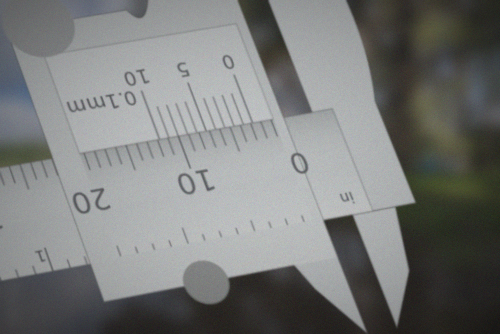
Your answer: 2.8mm
